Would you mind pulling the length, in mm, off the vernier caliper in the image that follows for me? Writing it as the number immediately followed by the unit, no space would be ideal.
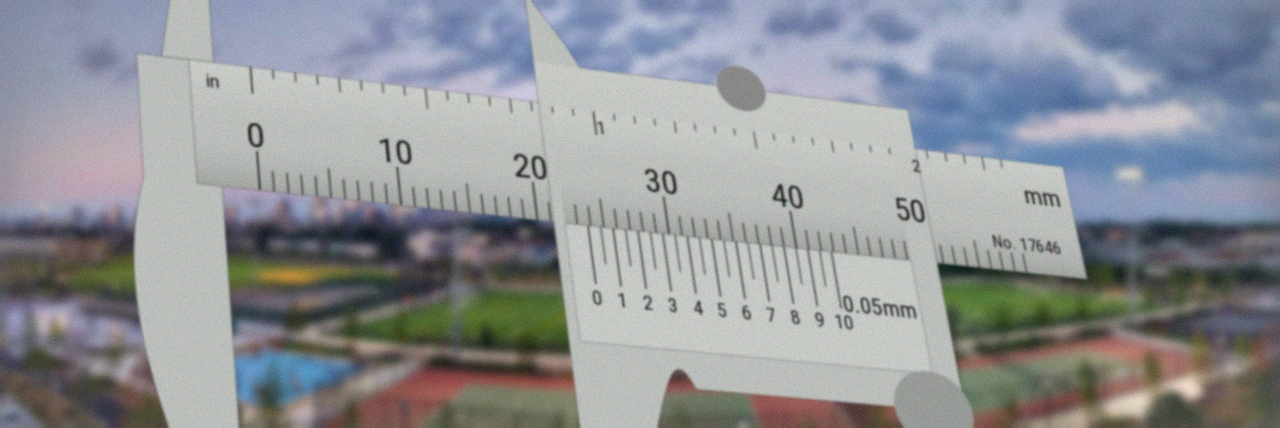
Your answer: 23.8mm
